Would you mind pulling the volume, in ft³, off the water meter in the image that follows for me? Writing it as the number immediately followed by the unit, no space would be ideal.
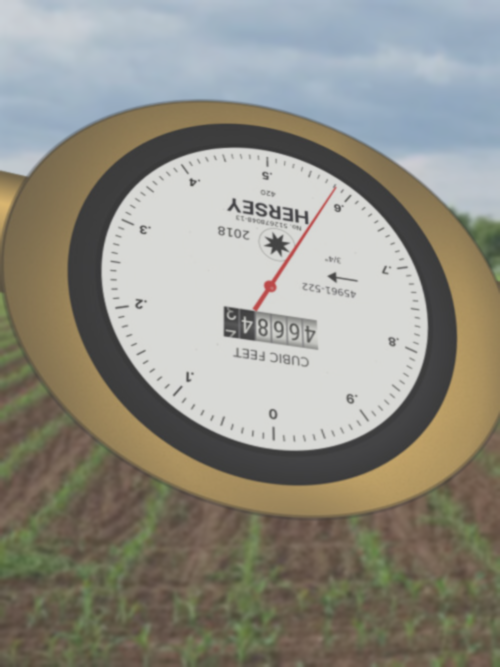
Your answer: 466842.58ft³
